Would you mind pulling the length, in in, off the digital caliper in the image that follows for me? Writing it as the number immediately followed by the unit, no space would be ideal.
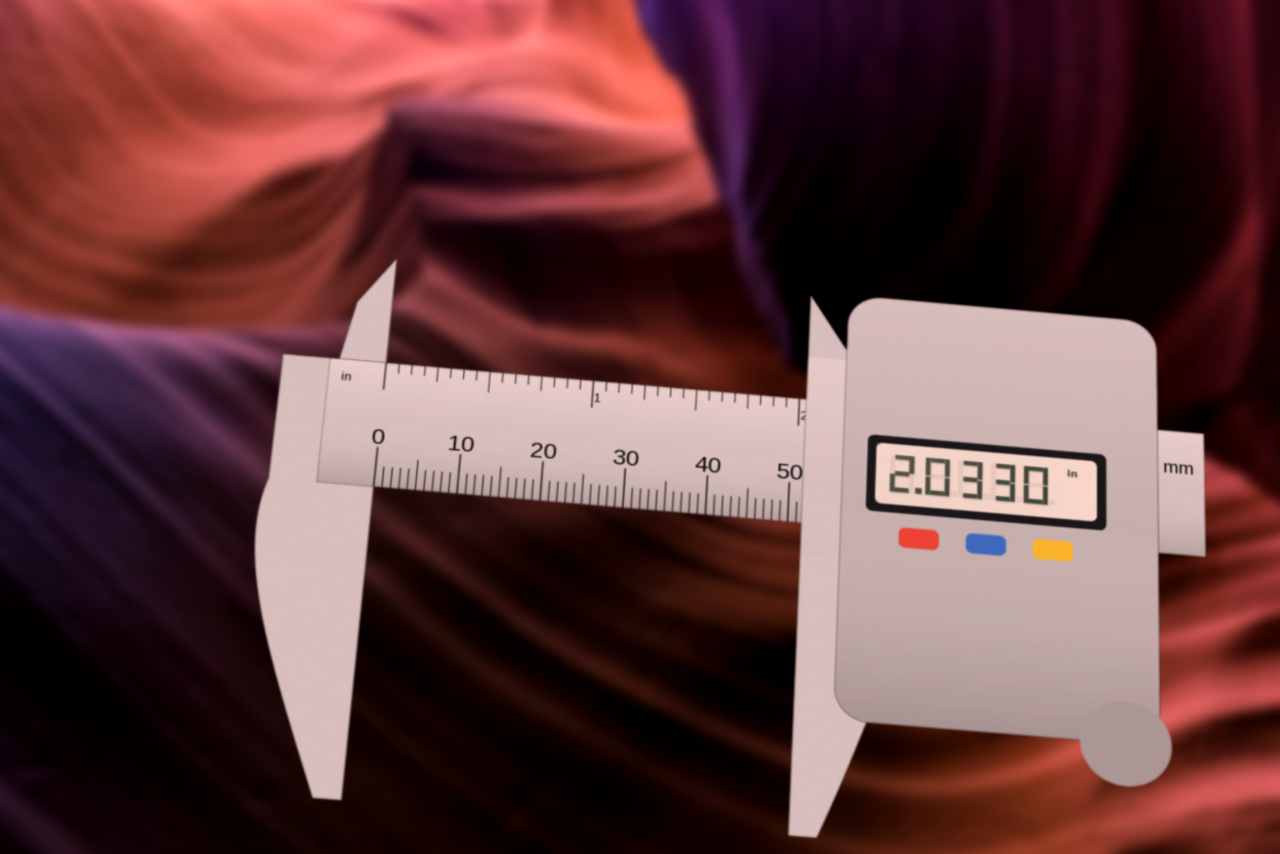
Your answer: 2.0330in
